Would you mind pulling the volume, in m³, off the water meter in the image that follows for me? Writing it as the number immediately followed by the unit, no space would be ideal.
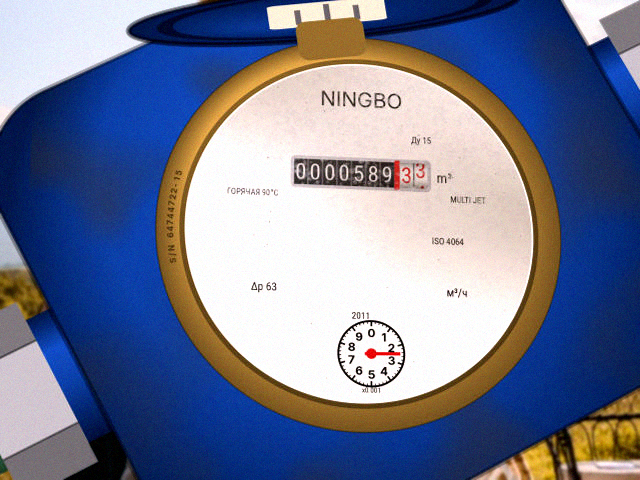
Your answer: 589.332m³
